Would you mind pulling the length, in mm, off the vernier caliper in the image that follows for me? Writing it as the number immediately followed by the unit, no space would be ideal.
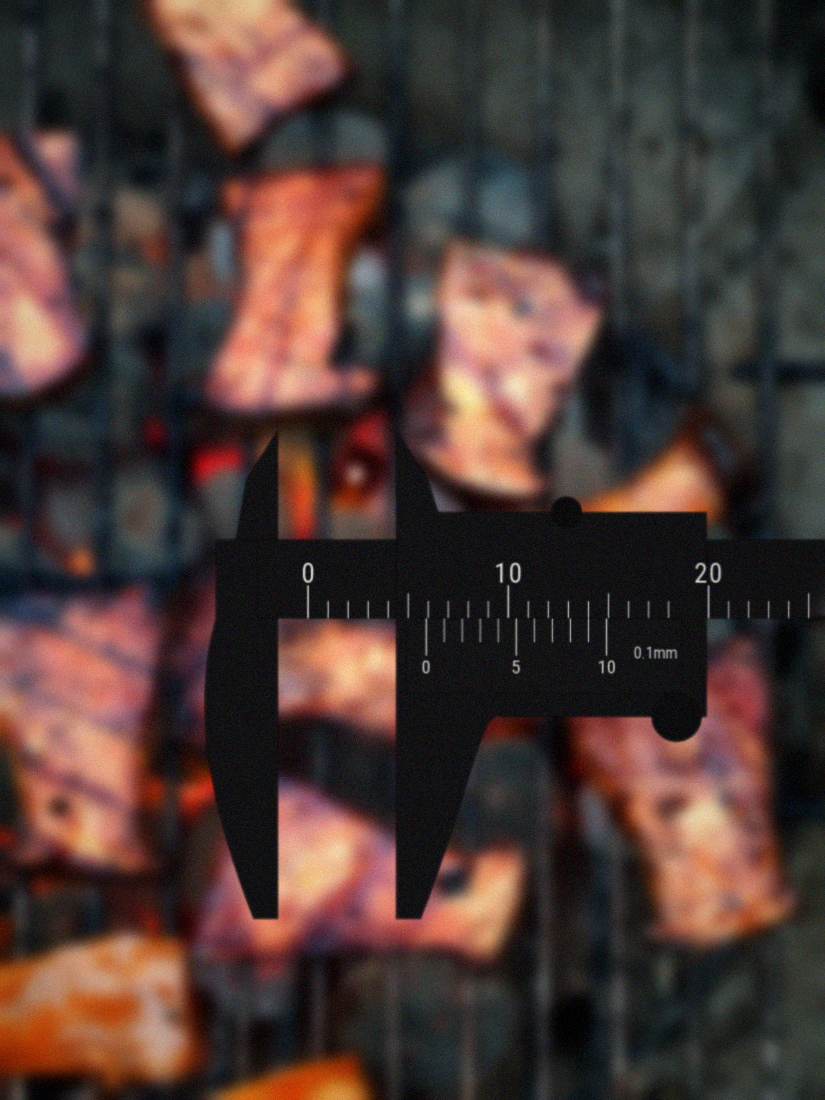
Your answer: 5.9mm
